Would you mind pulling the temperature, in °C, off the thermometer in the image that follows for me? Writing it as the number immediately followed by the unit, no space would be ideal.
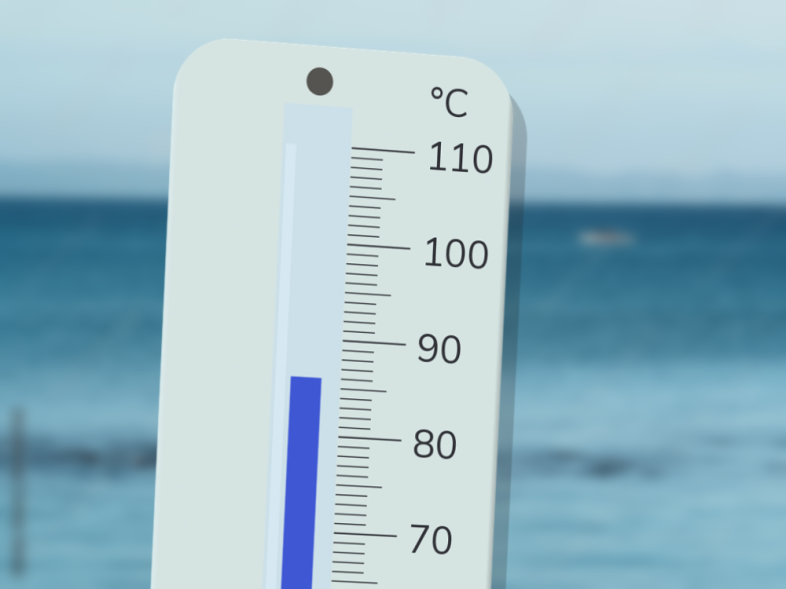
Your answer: 86°C
